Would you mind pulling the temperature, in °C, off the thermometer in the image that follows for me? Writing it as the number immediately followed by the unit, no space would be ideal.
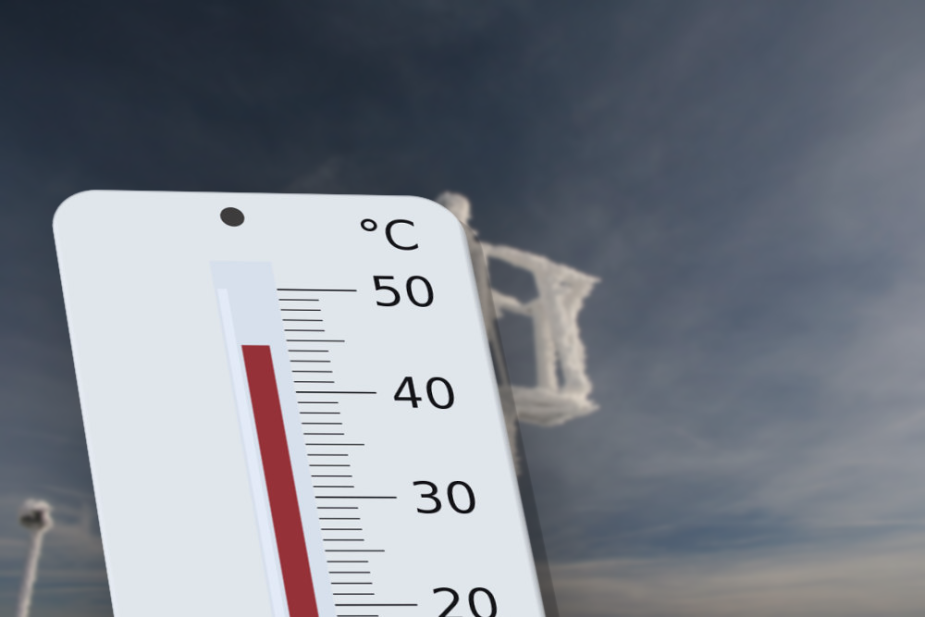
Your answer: 44.5°C
